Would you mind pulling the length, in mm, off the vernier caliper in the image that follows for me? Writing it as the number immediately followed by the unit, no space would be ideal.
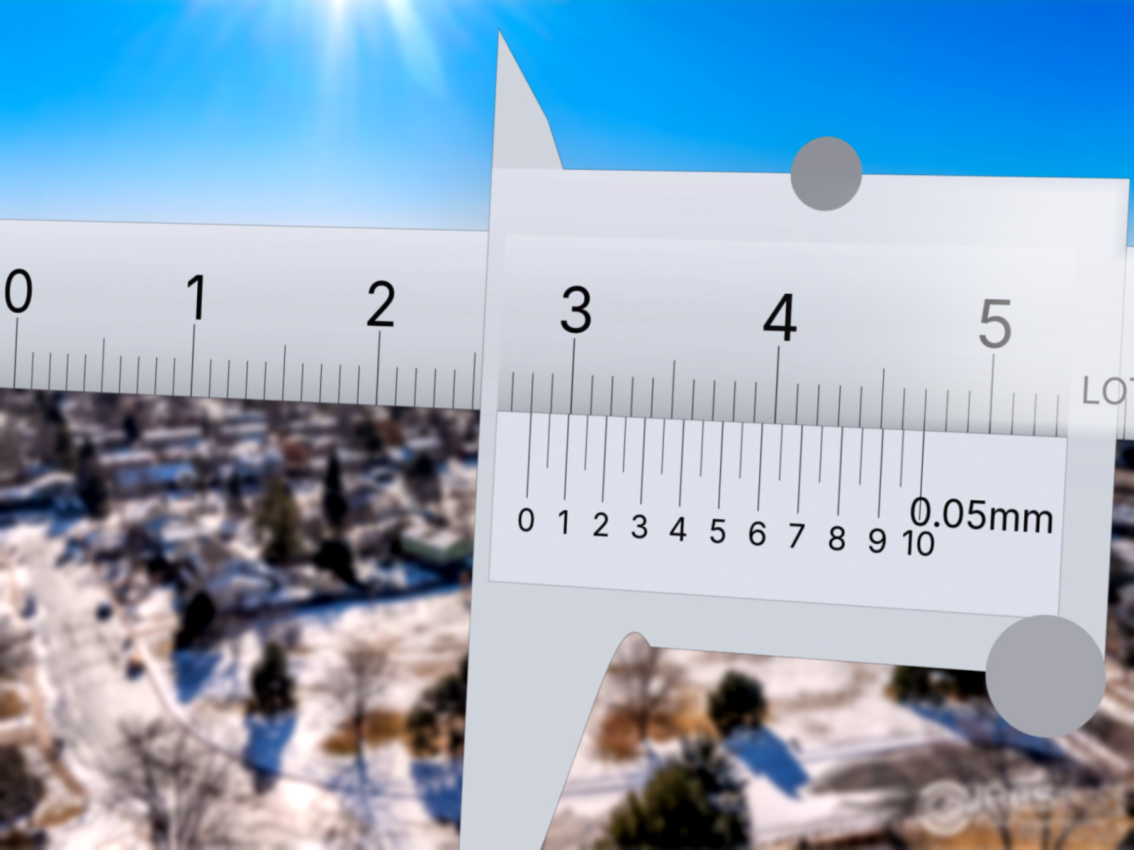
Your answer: 28.0mm
